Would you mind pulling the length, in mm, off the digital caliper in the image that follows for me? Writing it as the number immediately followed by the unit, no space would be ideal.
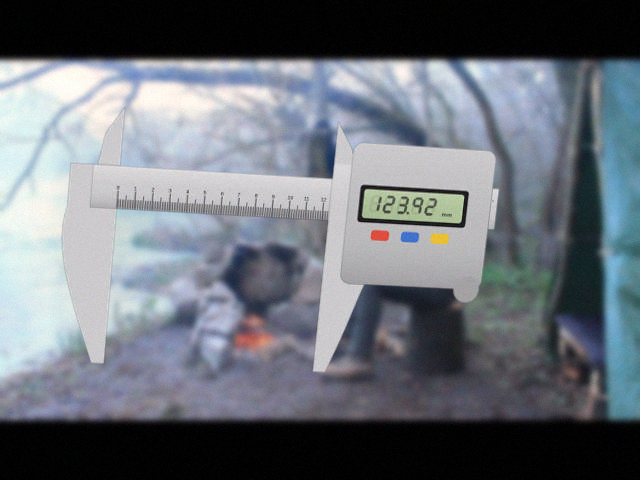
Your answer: 123.92mm
